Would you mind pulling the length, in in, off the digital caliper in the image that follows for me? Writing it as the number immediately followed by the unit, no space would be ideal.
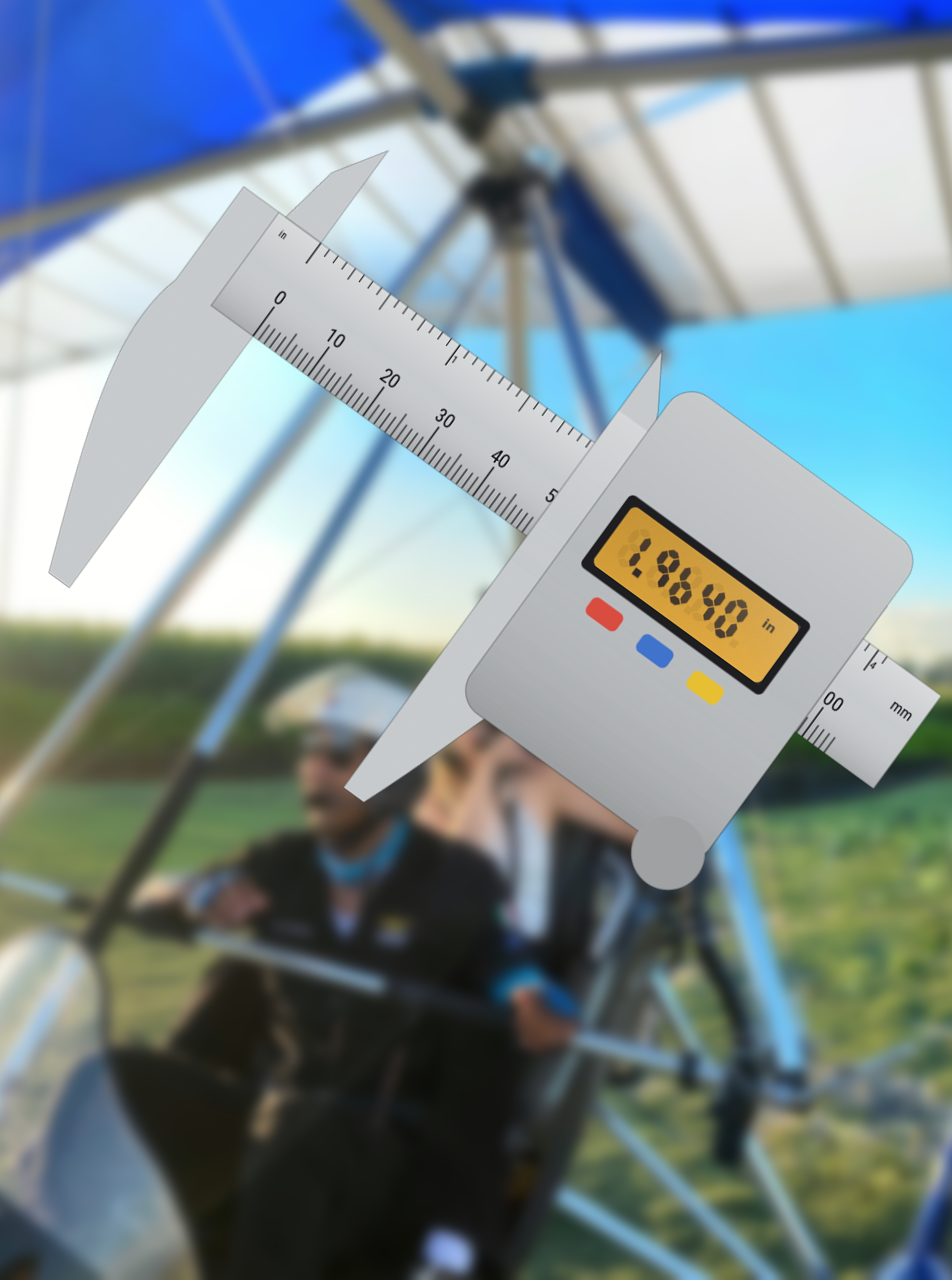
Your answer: 1.9640in
